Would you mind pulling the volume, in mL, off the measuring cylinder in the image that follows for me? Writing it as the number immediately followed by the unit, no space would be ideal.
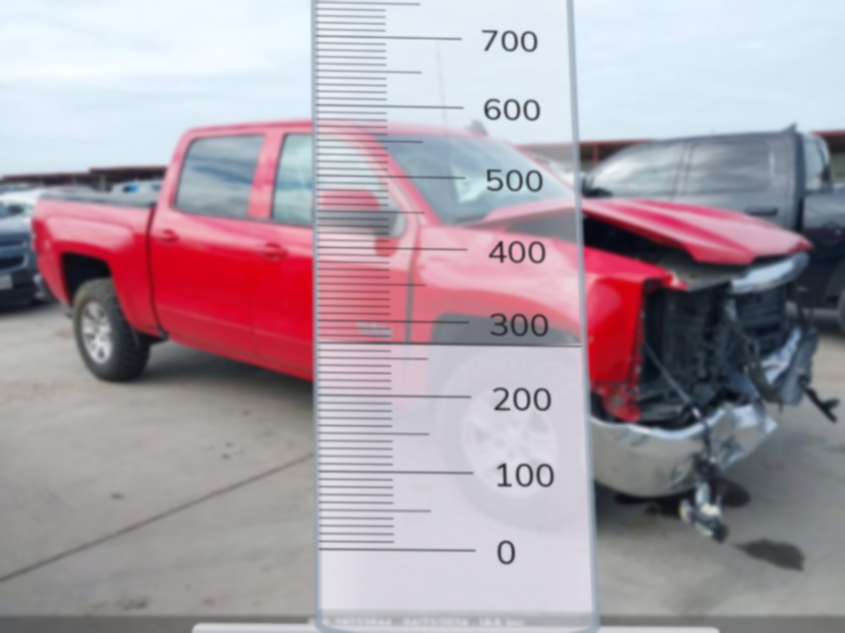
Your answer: 270mL
